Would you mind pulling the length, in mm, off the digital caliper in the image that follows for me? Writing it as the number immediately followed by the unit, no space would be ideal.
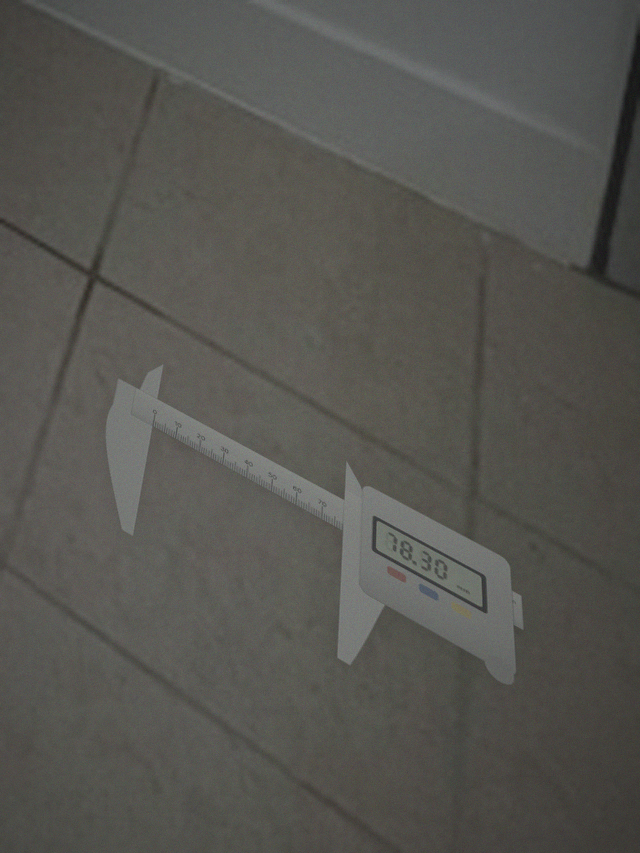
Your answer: 78.30mm
